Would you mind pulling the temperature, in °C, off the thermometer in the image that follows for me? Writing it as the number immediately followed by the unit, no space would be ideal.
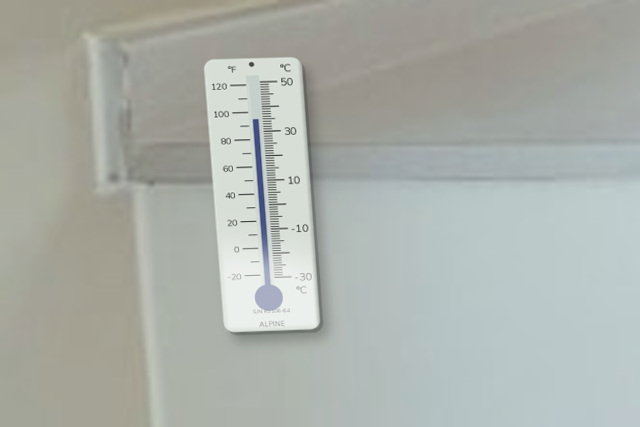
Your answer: 35°C
